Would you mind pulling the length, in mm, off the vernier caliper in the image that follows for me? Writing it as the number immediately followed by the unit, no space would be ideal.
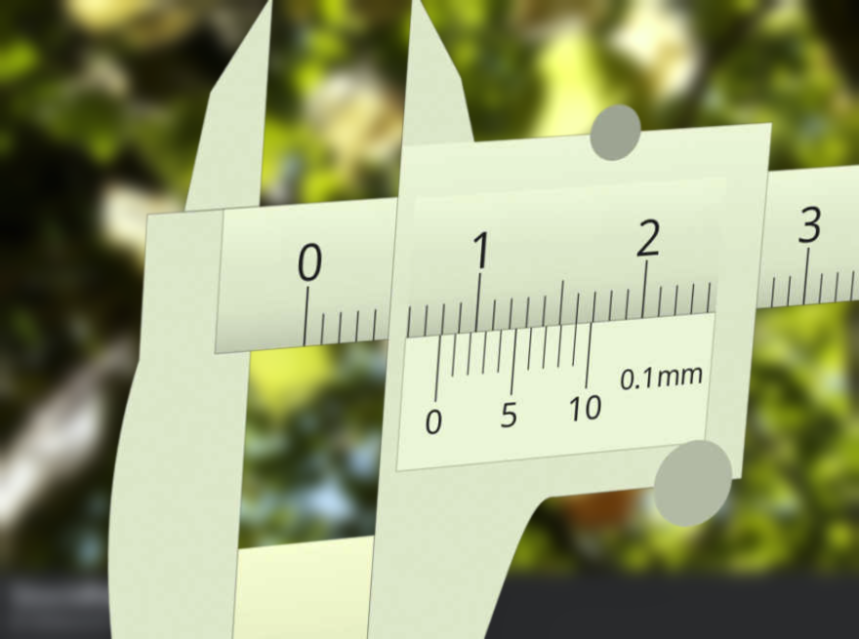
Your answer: 7.9mm
